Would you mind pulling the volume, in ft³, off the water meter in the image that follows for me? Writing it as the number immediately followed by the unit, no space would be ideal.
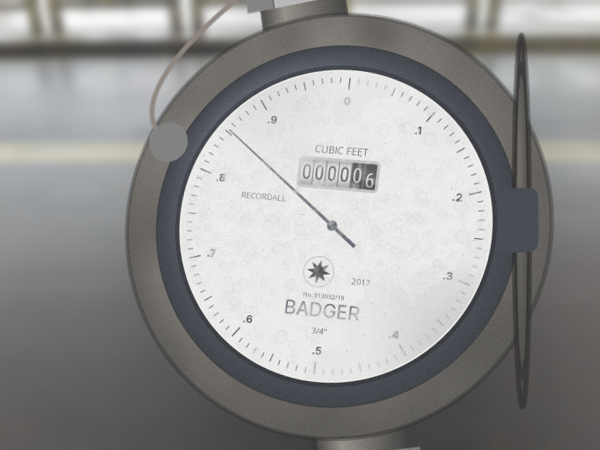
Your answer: 5.85ft³
